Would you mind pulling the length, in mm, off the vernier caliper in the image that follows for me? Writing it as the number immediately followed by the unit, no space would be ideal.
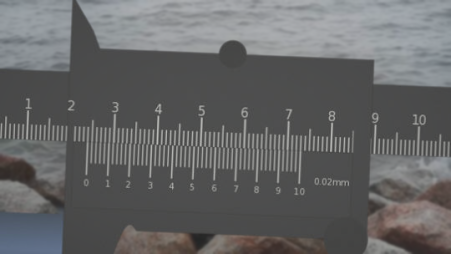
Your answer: 24.0mm
